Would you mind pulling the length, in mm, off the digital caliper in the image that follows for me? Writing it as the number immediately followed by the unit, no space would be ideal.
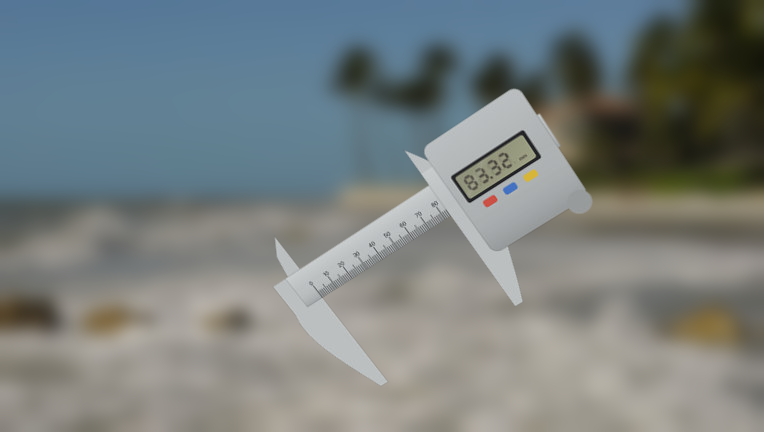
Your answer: 83.32mm
